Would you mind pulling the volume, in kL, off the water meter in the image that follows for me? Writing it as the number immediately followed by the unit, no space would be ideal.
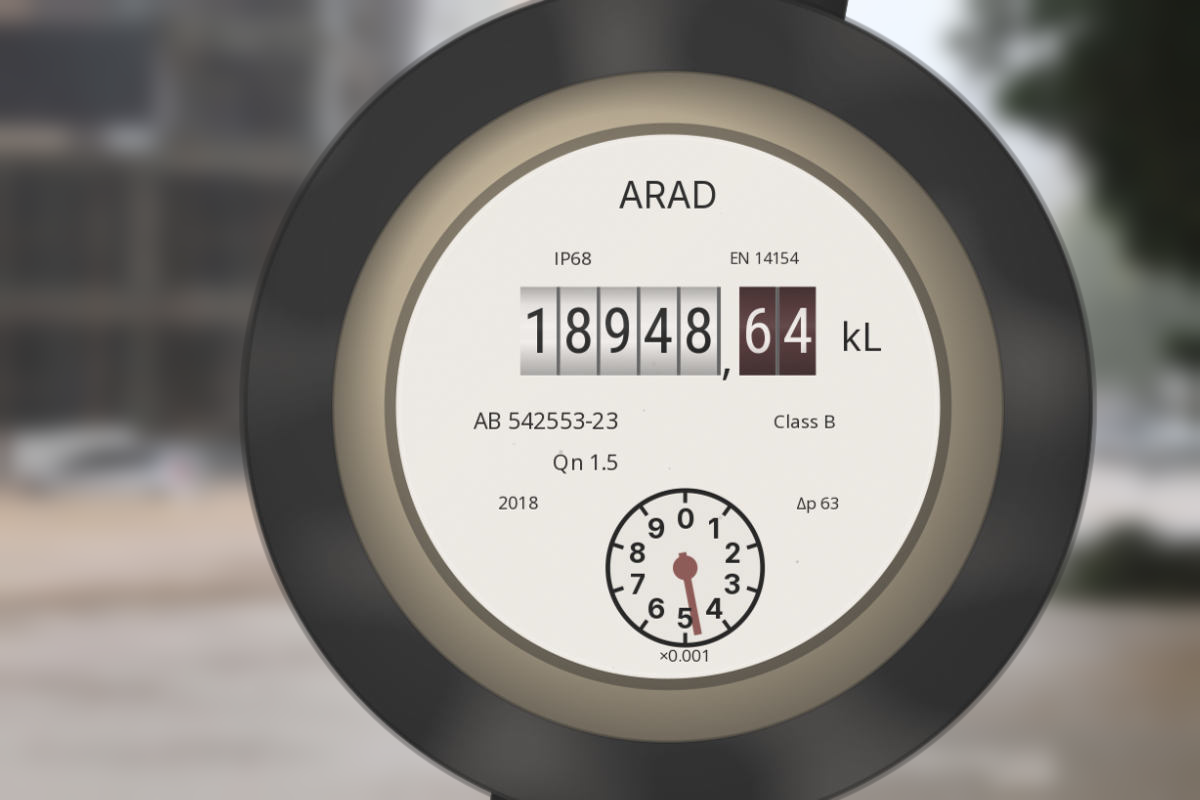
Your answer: 18948.644kL
